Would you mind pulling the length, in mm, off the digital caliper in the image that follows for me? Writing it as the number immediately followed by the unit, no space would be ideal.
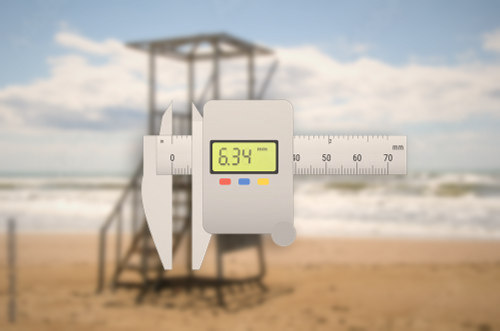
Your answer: 6.34mm
